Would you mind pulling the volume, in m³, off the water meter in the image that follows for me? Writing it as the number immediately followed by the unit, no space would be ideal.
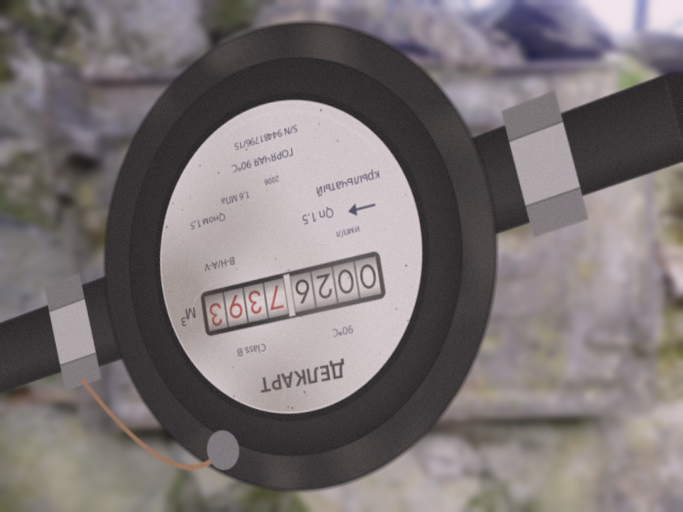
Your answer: 26.7393m³
